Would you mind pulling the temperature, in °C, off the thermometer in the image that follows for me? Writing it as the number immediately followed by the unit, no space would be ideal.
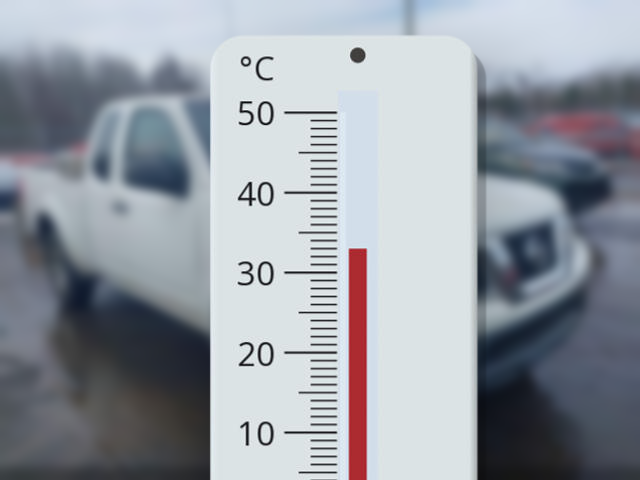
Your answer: 33°C
